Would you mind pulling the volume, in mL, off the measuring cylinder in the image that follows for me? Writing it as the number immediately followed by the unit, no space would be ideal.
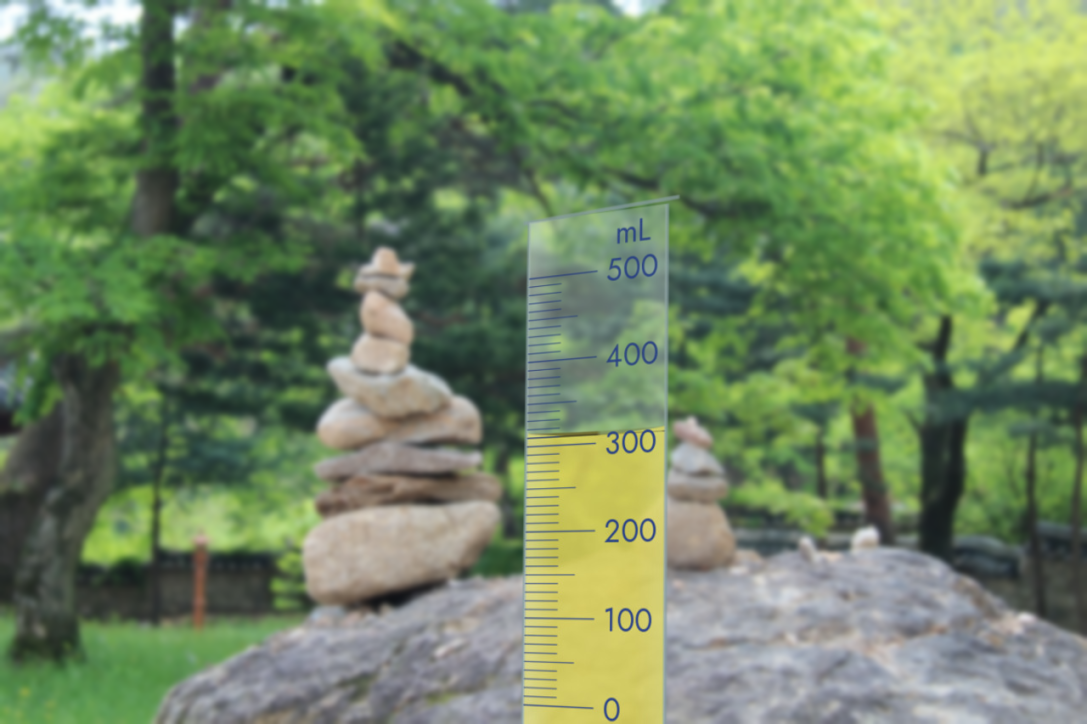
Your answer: 310mL
